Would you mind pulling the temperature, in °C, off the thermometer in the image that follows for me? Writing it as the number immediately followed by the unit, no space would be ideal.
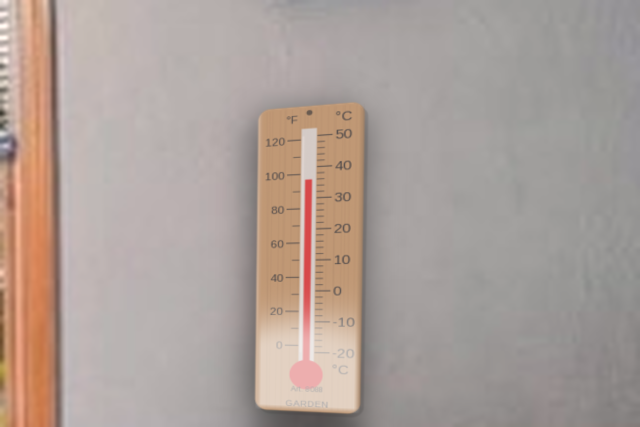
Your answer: 36°C
